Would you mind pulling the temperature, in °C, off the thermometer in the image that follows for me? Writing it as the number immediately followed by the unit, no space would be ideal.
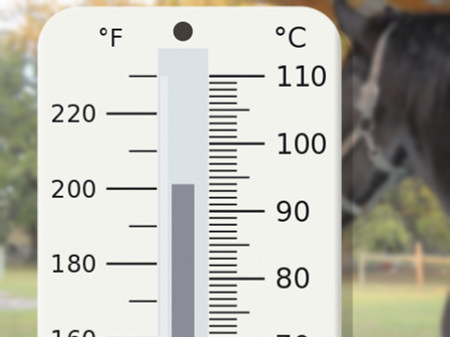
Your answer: 94°C
